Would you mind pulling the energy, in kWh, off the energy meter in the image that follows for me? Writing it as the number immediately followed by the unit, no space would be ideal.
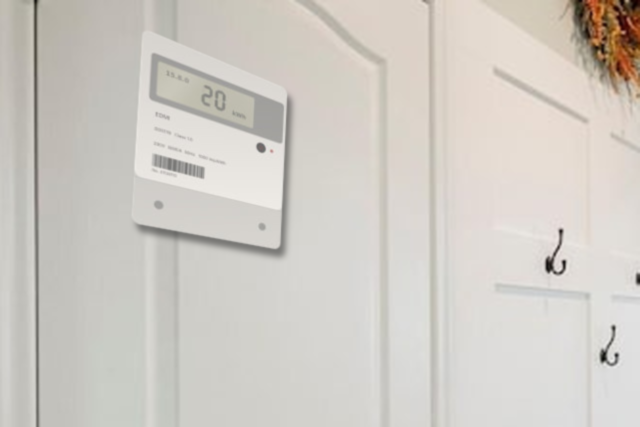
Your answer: 20kWh
